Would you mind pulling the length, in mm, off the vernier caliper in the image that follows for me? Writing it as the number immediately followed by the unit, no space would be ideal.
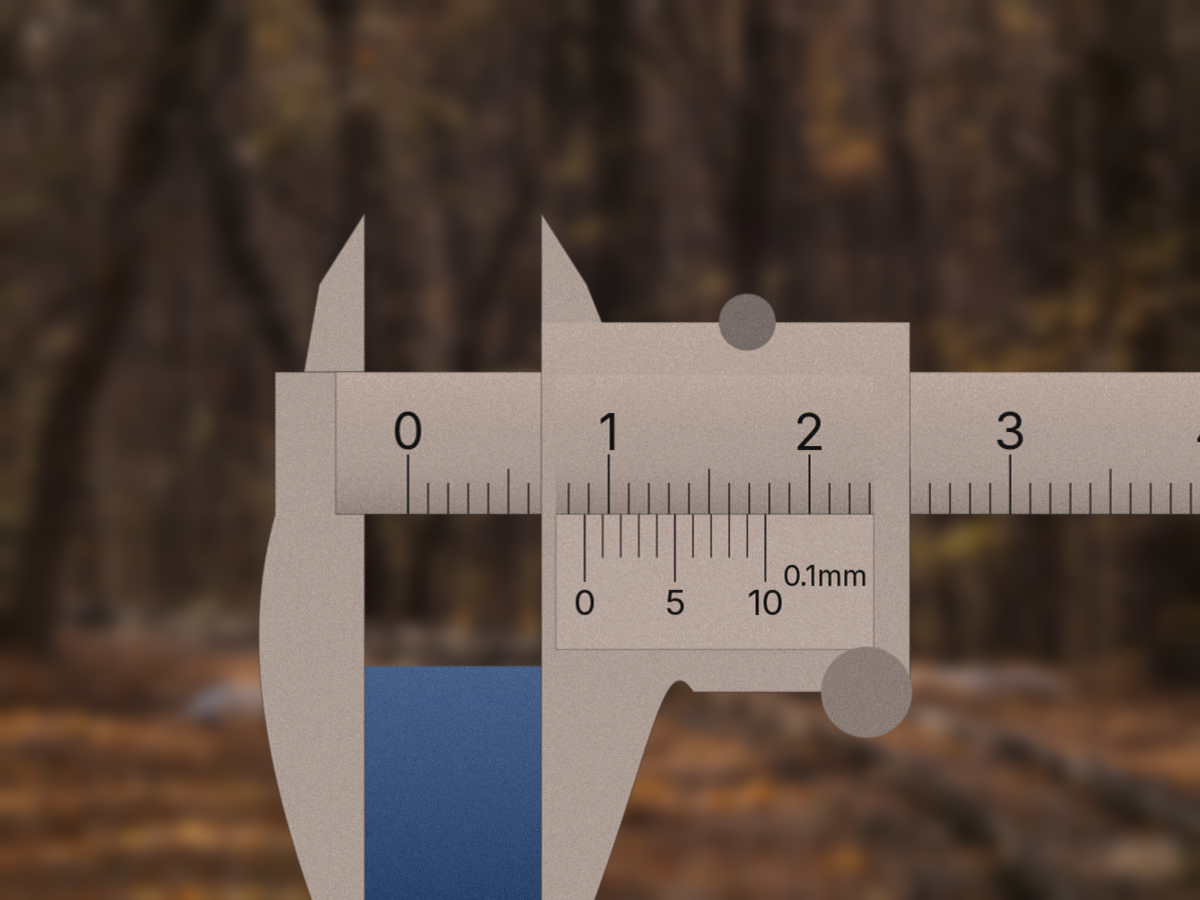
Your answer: 8.8mm
